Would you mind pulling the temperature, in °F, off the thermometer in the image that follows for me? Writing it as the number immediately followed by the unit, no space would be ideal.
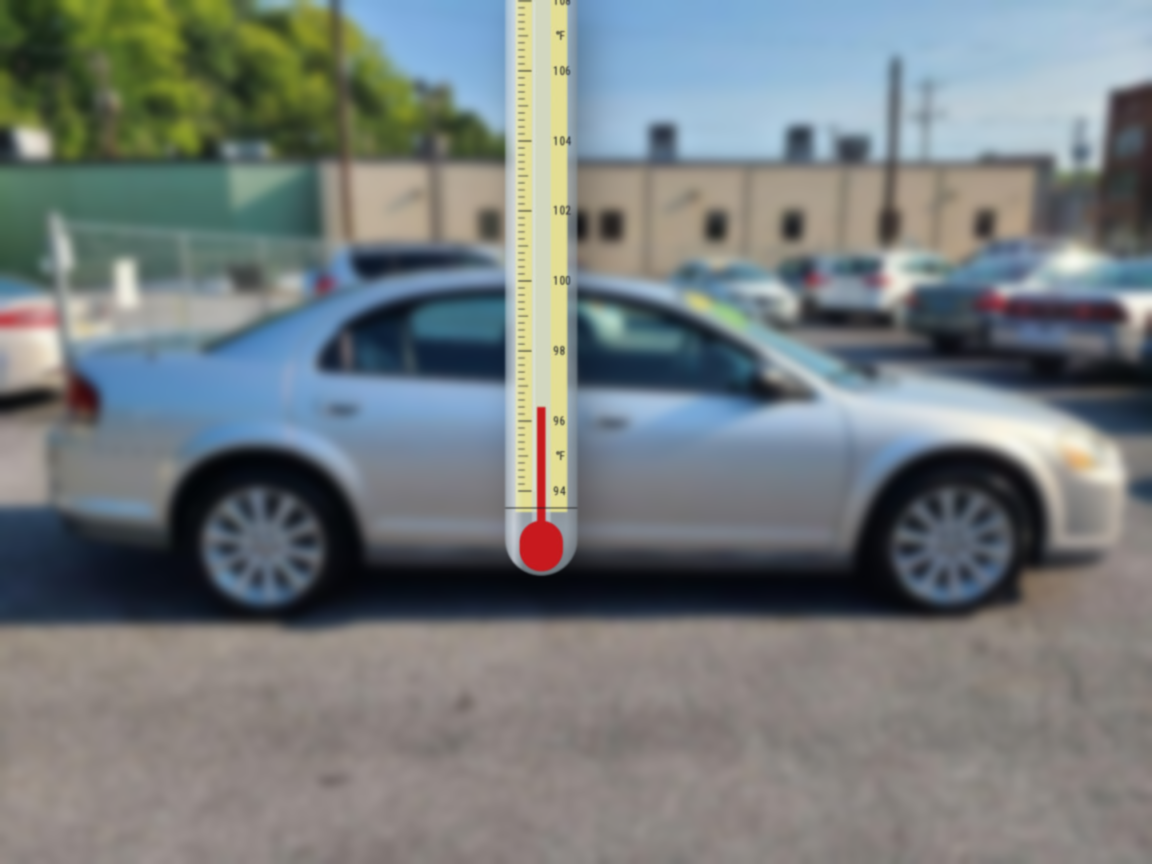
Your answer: 96.4°F
